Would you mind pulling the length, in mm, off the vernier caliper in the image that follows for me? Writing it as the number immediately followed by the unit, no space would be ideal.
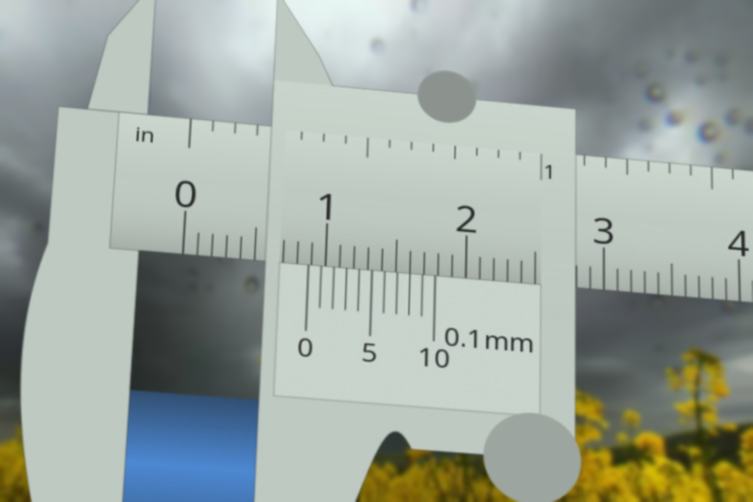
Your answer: 8.8mm
